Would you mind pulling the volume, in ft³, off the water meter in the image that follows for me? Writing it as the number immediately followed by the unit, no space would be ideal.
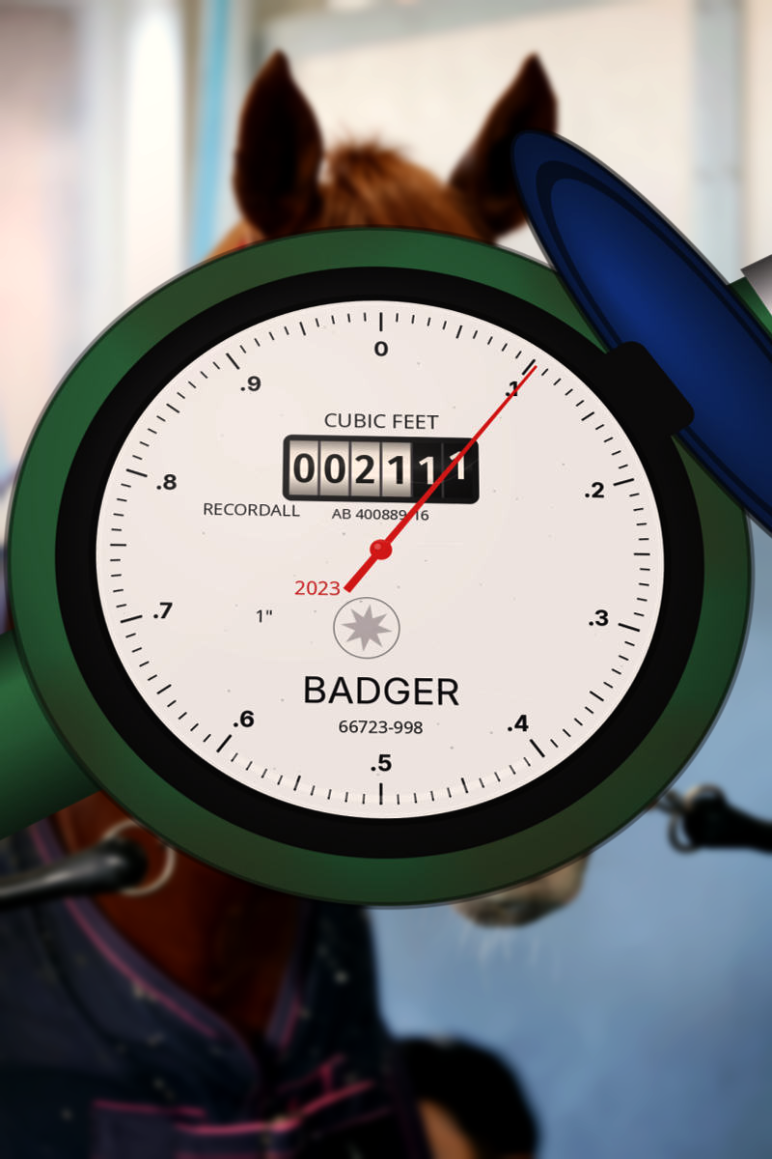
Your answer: 2111.10ft³
